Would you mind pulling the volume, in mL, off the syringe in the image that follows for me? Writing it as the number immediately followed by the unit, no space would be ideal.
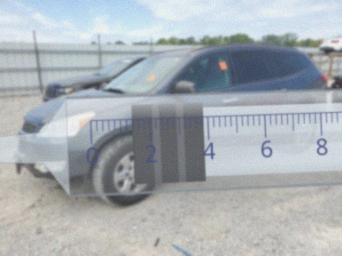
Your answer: 1.4mL
